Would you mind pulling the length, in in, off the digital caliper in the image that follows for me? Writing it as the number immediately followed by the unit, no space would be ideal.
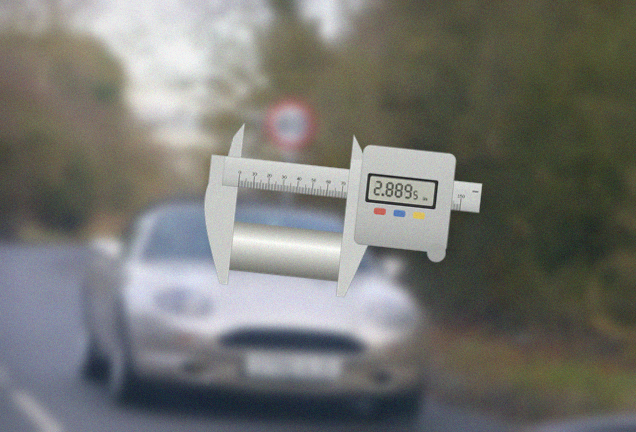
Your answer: 2.8895in
